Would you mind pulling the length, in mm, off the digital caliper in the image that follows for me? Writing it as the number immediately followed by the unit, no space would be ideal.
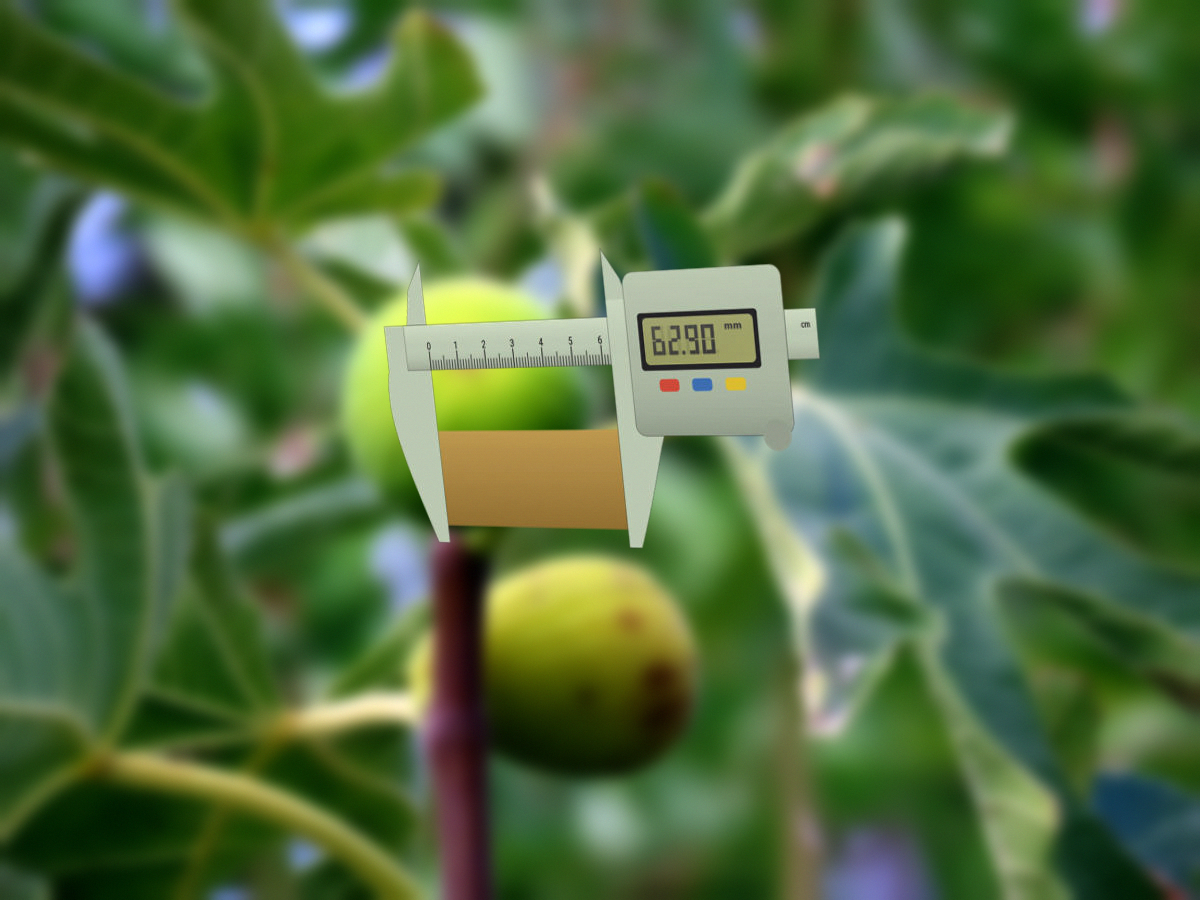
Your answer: 62.90mm
